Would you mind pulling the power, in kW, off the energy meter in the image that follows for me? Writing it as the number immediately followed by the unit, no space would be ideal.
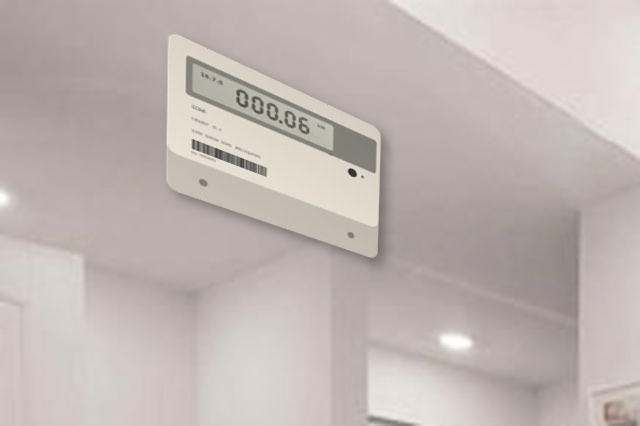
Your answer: 0.06kW
